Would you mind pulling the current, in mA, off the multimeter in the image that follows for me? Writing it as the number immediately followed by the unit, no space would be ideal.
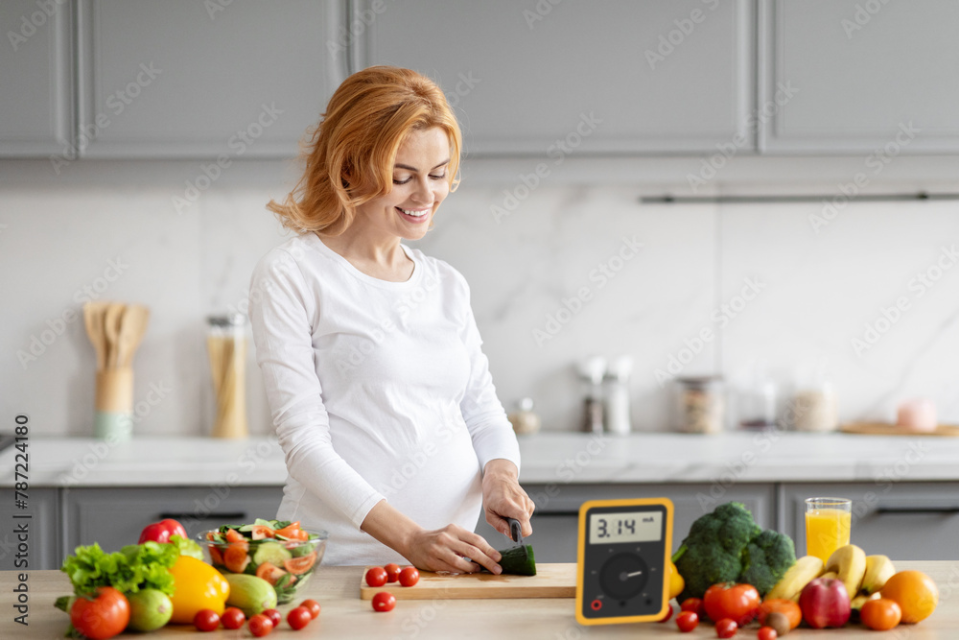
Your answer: 3.14mA
